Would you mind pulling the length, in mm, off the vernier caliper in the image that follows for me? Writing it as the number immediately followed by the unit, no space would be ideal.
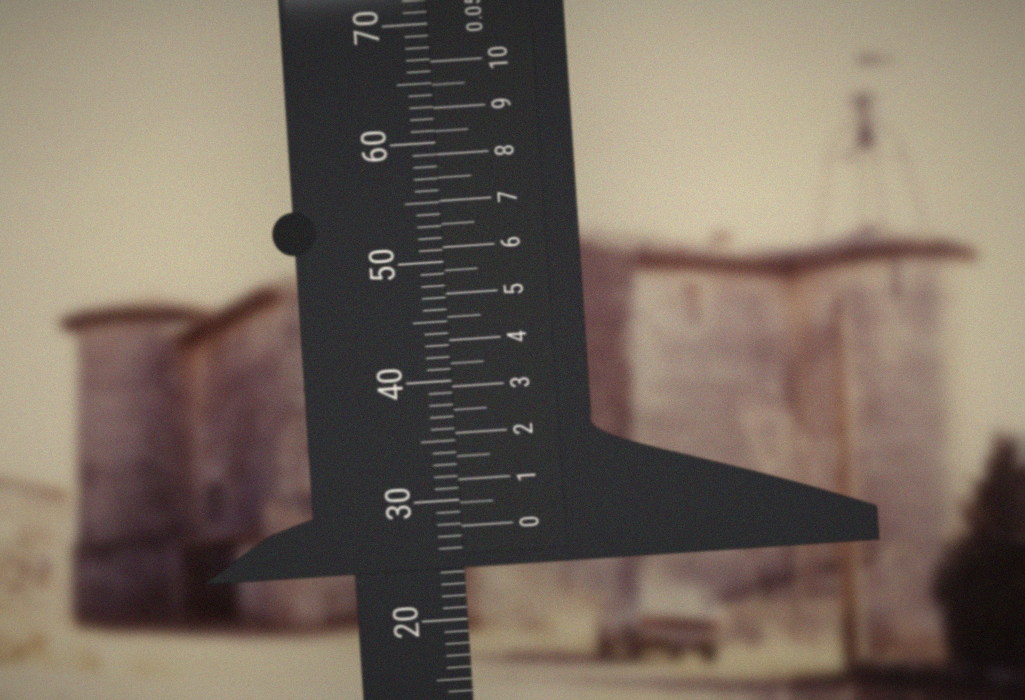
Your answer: 27.8mm
